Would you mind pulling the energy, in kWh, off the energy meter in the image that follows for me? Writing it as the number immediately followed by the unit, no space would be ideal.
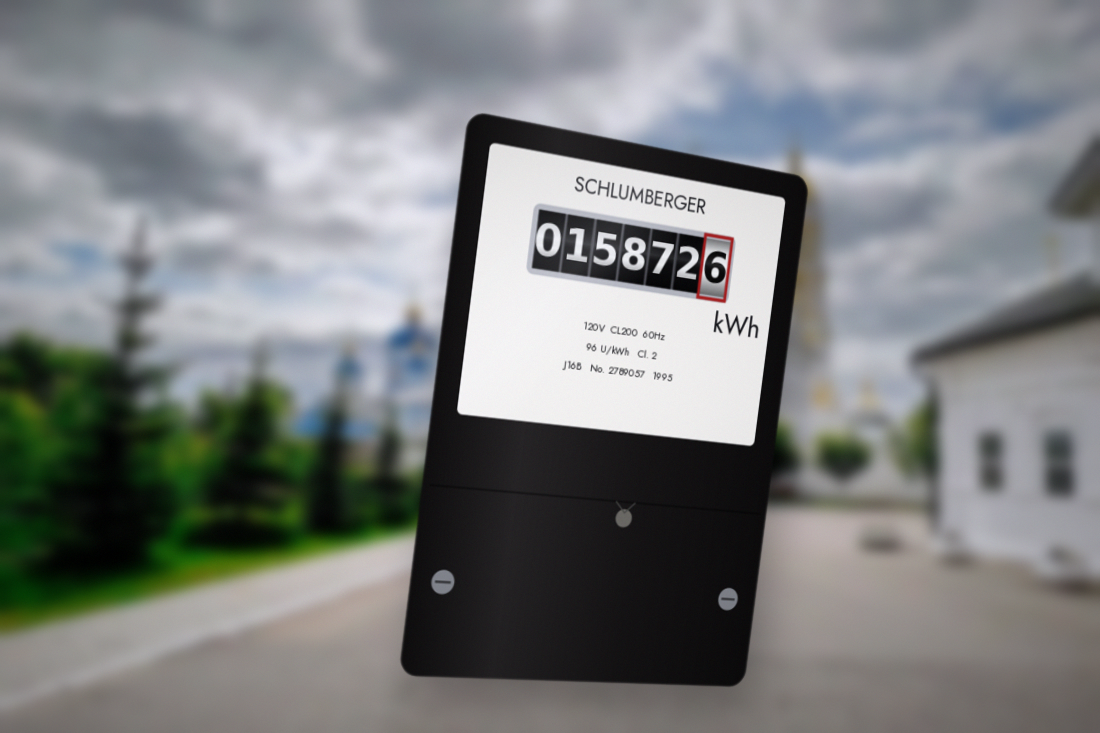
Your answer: 15872.6kWh
